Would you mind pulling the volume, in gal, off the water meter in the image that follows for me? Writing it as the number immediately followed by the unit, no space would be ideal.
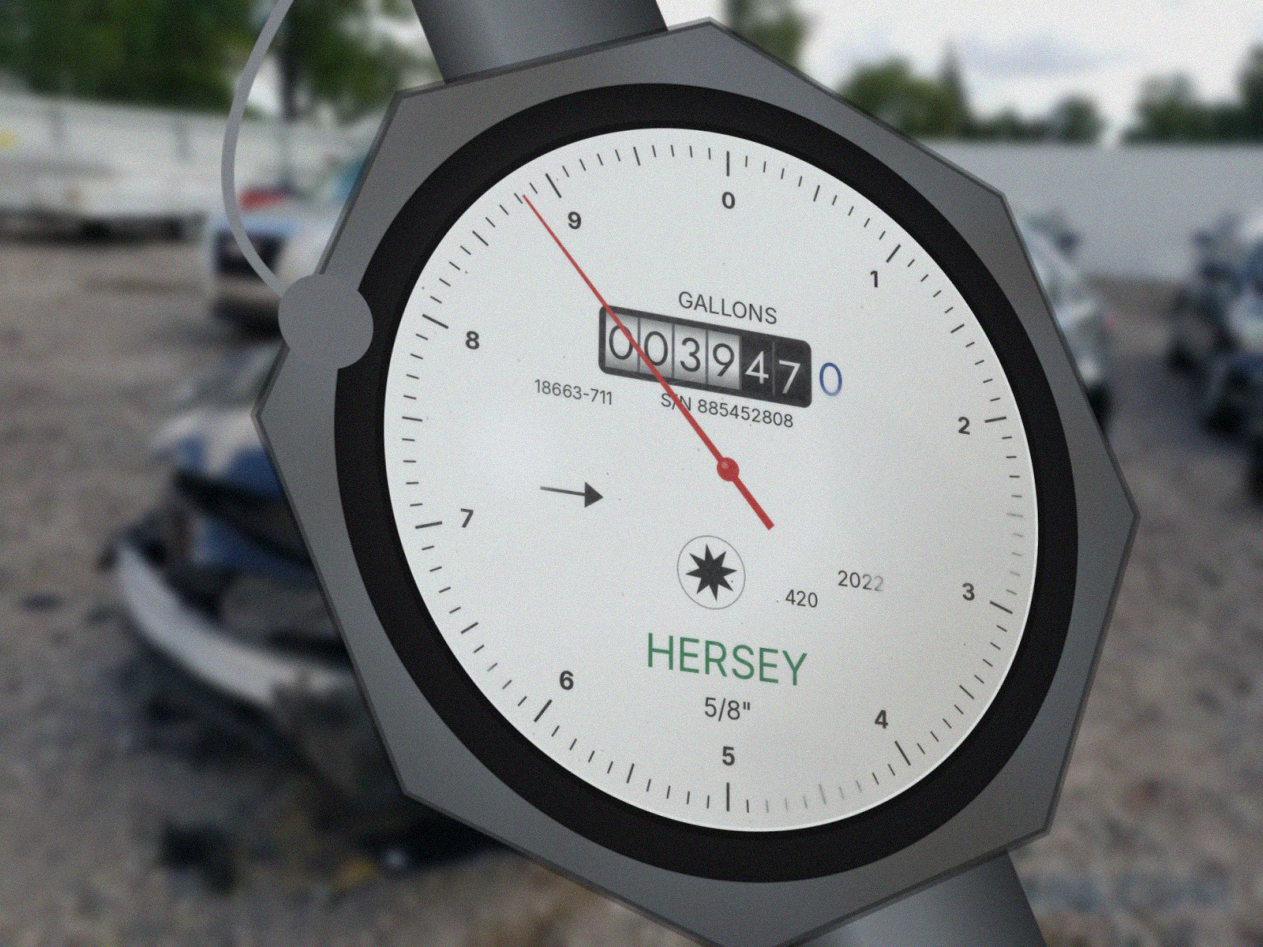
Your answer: 39468.8gal
